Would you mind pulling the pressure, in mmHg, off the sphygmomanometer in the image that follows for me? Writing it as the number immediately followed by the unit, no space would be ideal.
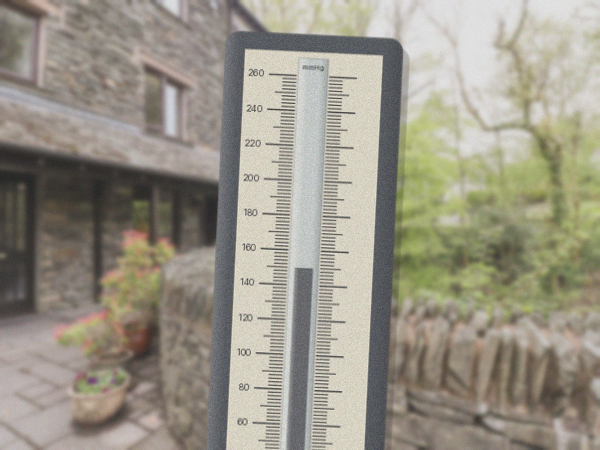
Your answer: 150mmHg
